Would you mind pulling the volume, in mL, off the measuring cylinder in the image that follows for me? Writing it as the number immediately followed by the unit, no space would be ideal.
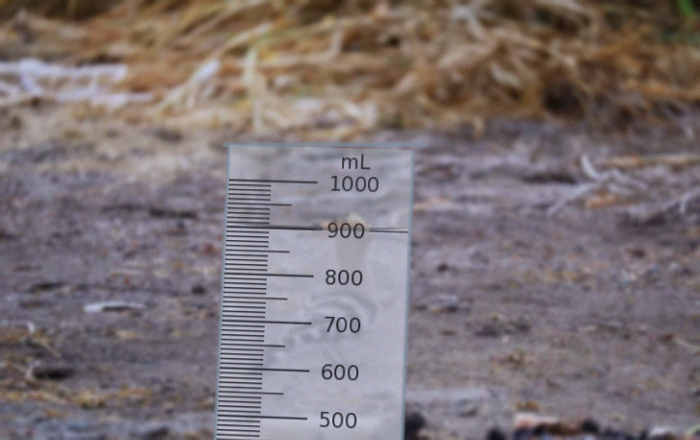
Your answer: 900mL
